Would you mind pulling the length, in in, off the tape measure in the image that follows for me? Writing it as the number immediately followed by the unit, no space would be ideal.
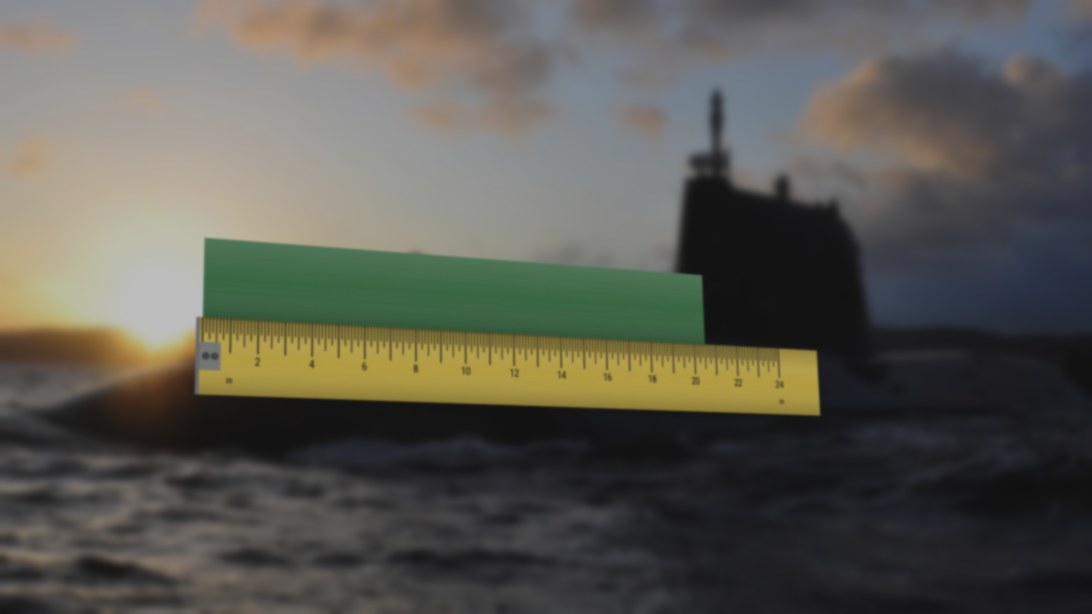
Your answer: 20.5in
